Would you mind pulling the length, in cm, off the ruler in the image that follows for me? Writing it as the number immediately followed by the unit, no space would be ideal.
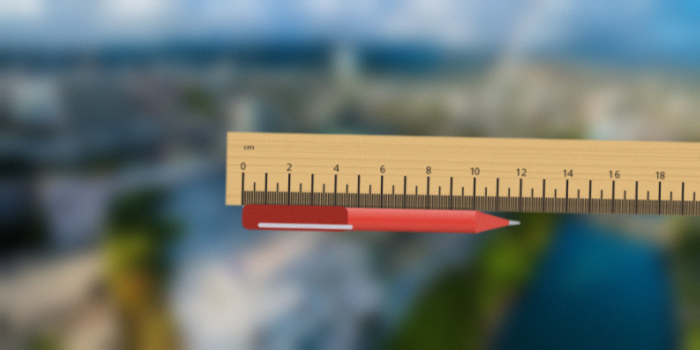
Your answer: 12cm
